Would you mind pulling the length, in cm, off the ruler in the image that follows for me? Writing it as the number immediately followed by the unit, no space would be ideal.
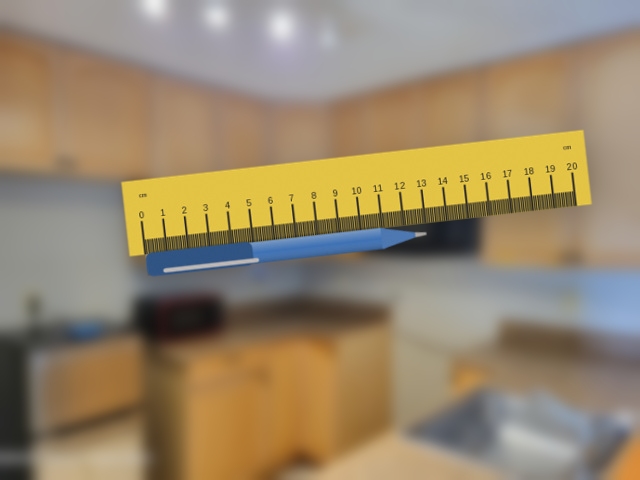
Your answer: 13cm
